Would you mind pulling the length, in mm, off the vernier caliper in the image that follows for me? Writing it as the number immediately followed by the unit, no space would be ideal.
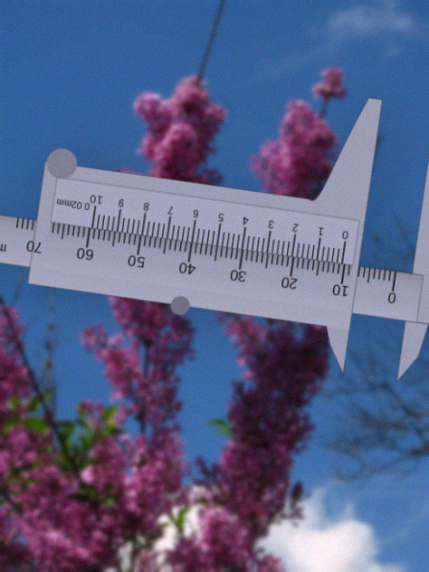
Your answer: 10.5mm
